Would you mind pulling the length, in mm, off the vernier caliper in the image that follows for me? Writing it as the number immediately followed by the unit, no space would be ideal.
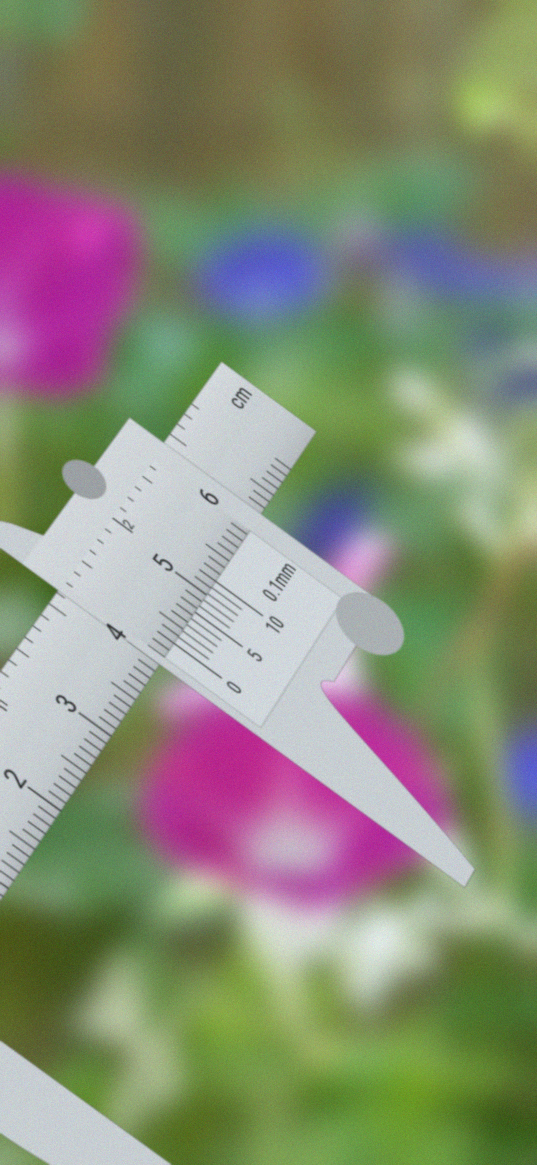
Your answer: 43.0mm
